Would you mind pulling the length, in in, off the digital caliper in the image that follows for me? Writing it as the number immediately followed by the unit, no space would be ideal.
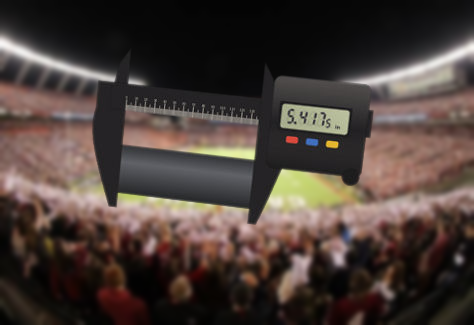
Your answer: 5.4175in
